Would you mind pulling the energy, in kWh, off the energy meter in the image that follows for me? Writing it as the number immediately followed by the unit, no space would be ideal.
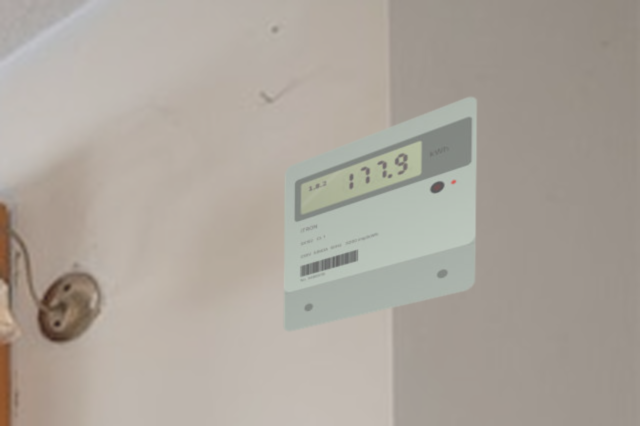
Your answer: 177.9kWh
